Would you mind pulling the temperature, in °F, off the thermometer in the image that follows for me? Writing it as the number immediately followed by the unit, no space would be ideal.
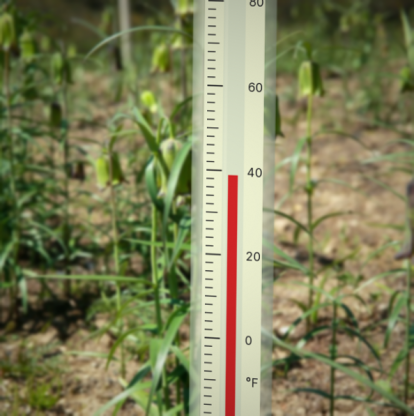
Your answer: 39°F
